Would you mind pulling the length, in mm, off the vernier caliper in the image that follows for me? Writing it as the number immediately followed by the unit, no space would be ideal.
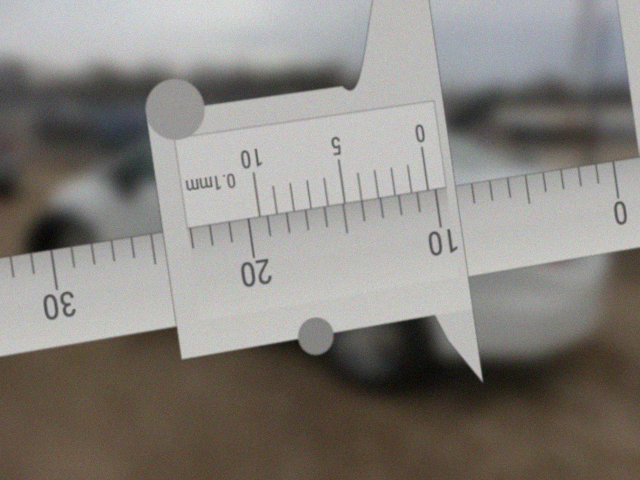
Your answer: 10.4mm
